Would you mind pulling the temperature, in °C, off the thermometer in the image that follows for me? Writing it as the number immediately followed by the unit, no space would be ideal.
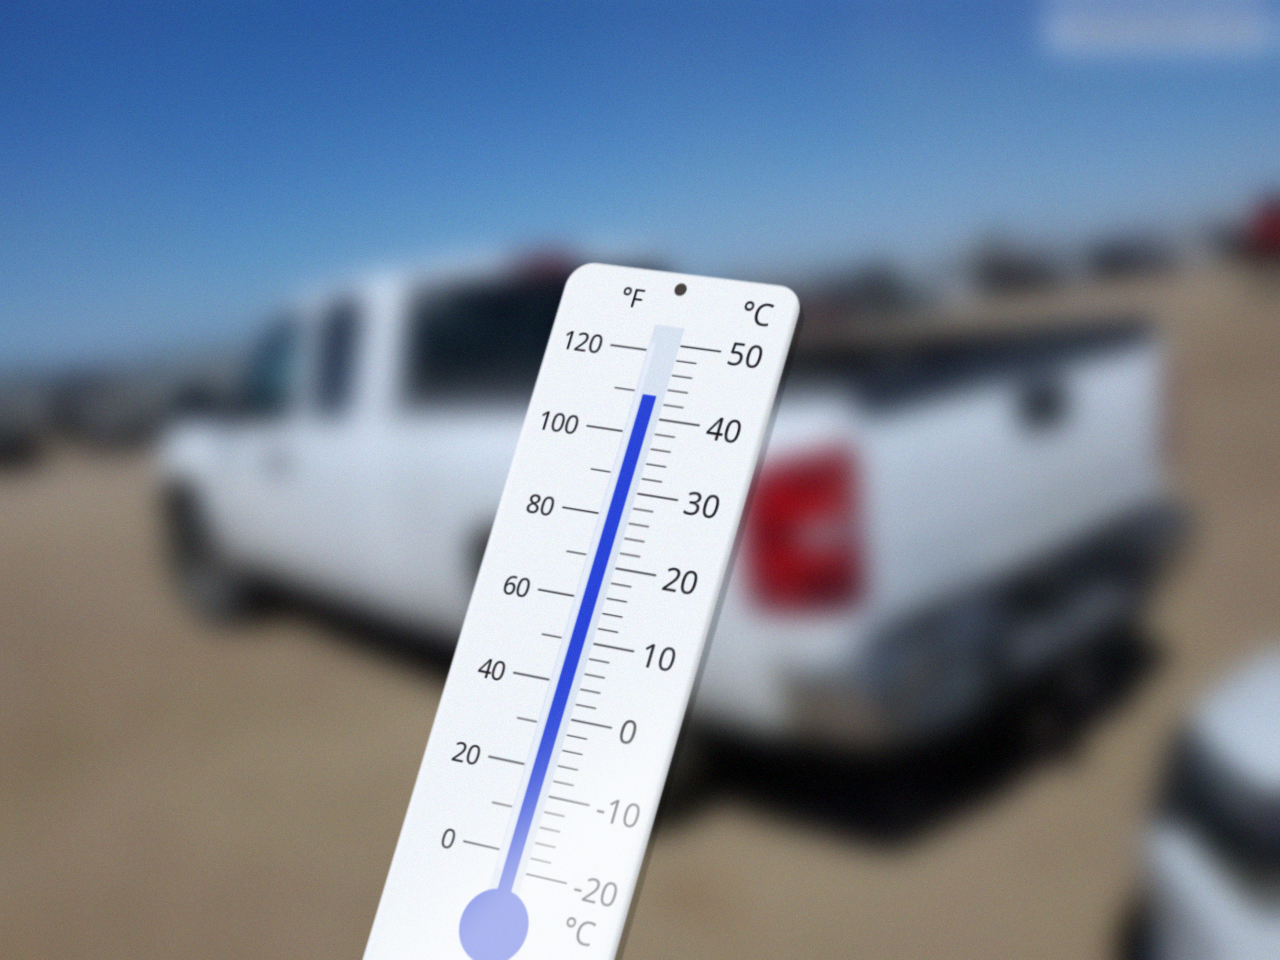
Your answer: 43°C
